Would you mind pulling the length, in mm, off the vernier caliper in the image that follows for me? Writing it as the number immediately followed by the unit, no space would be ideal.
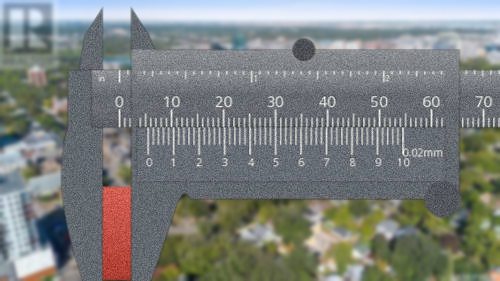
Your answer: 5.5mm
